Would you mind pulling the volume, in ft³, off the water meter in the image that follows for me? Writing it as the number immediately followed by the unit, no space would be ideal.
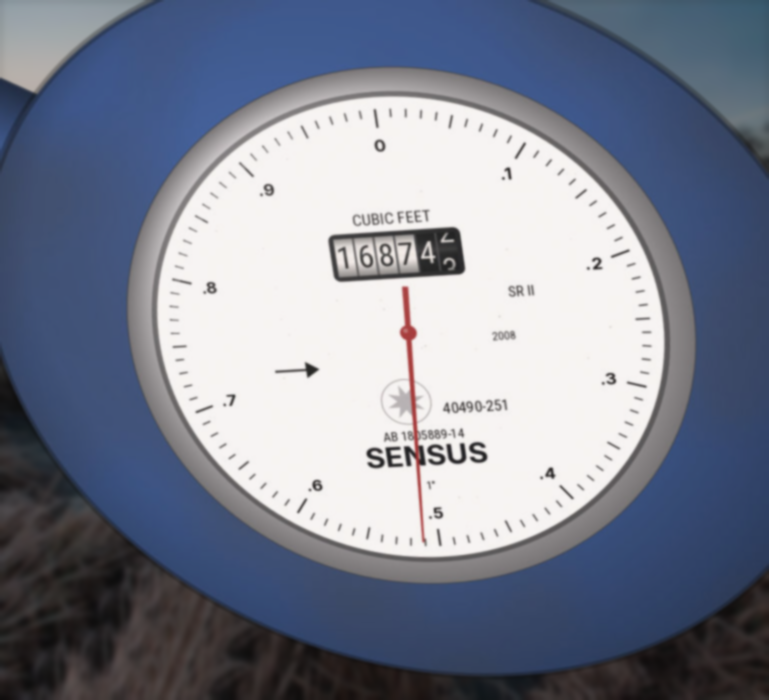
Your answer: 168742.51ft³
